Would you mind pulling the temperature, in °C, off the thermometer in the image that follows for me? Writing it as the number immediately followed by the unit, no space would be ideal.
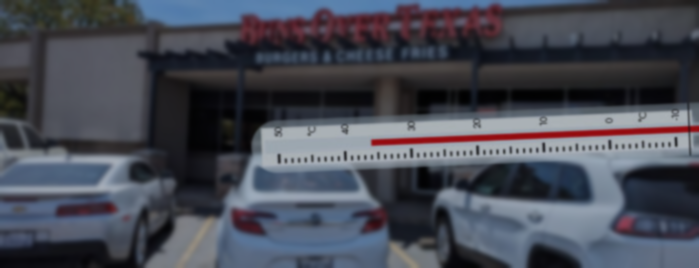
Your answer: 36°C
